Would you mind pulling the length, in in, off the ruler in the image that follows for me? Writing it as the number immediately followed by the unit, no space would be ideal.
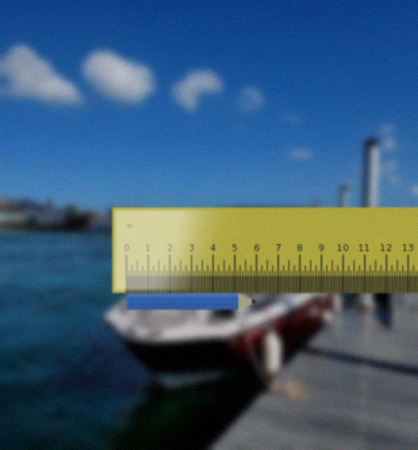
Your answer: 6in
